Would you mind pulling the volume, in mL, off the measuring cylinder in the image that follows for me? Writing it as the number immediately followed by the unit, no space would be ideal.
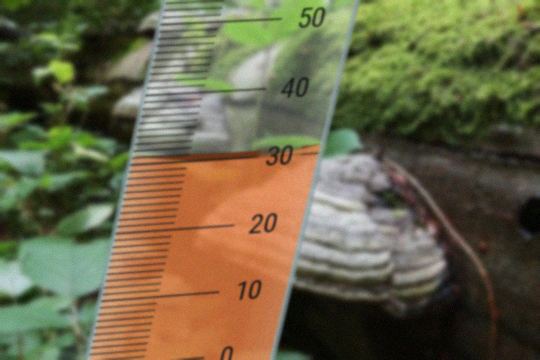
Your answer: 30mL
